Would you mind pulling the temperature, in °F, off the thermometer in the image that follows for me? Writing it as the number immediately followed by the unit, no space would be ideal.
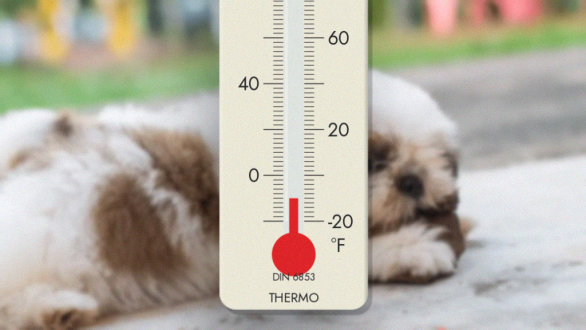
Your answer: -10°F
